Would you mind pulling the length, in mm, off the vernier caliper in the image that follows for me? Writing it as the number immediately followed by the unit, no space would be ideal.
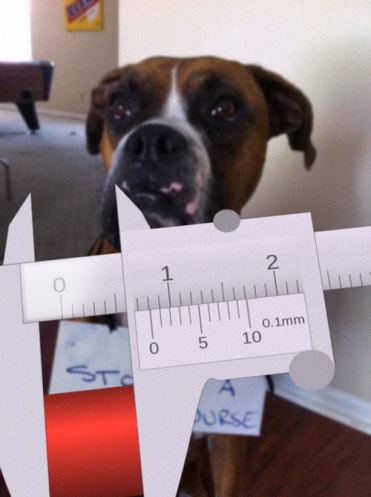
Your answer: 8.1mm
